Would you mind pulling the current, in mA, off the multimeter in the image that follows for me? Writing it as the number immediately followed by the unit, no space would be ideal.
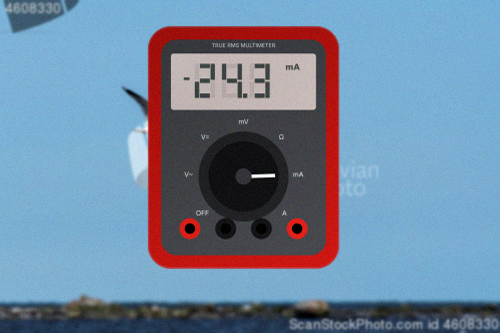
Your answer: -24.3mA
